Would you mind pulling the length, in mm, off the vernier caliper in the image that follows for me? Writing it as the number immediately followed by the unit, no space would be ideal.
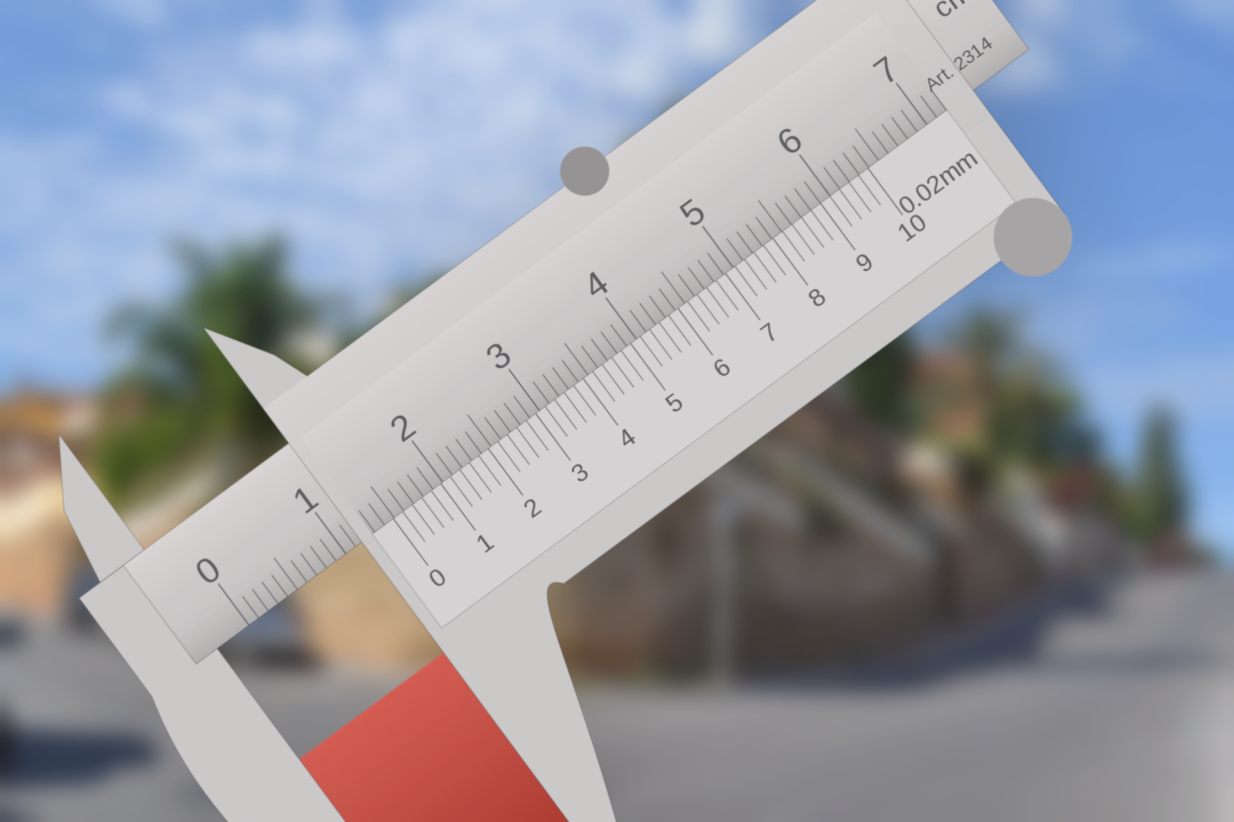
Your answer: 14.9mm
